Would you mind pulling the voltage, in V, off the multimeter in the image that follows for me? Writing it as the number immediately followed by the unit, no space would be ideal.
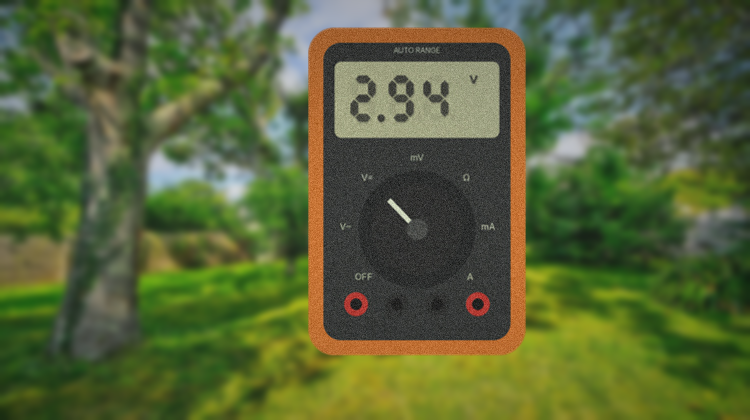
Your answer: 2.94V
